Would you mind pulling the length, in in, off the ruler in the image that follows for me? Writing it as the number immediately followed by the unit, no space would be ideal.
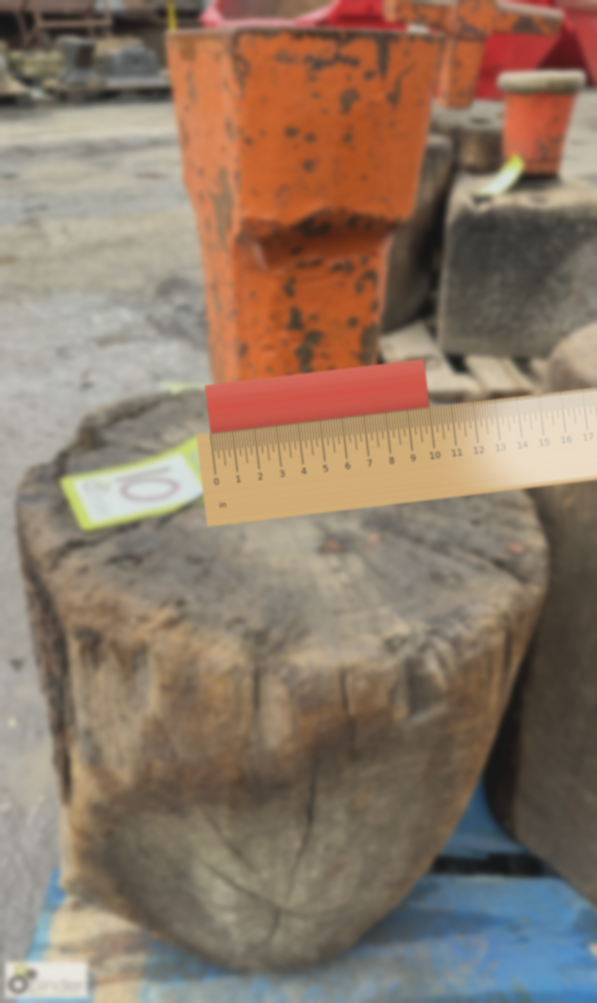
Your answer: 10in
